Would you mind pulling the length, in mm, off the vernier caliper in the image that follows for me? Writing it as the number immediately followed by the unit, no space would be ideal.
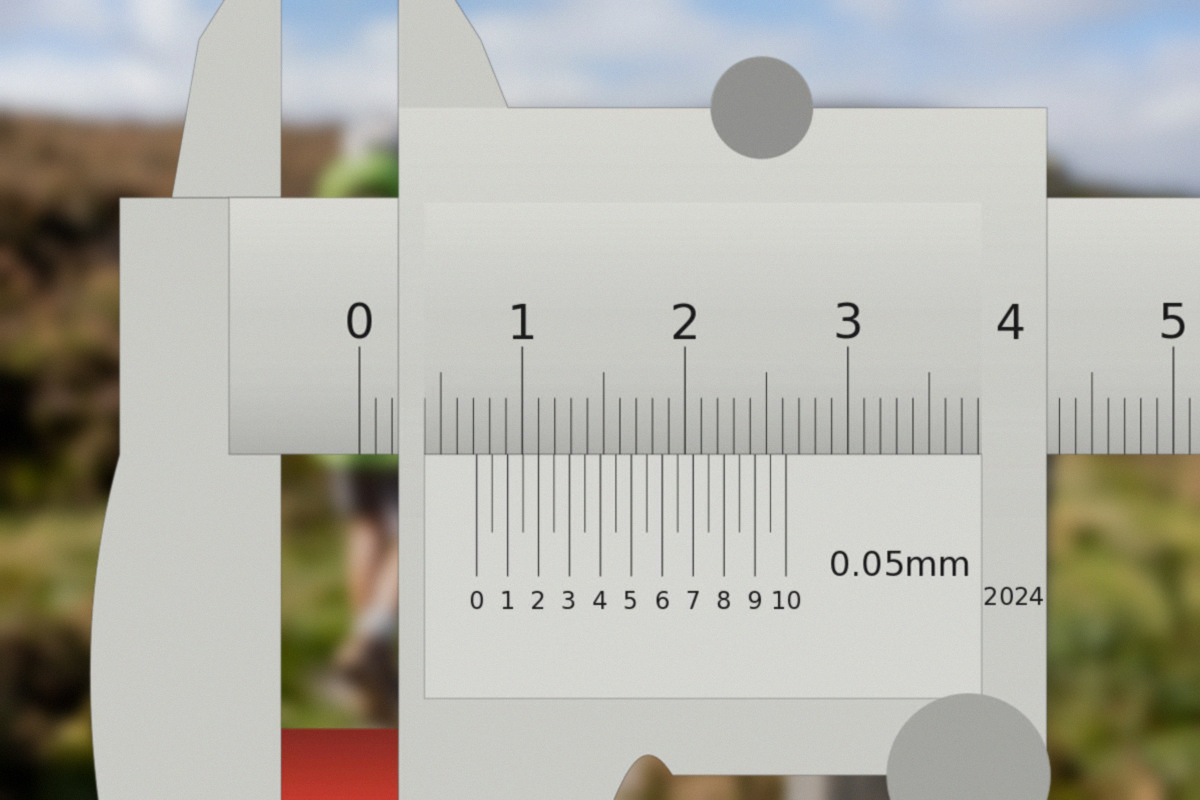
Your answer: 7.2mm
